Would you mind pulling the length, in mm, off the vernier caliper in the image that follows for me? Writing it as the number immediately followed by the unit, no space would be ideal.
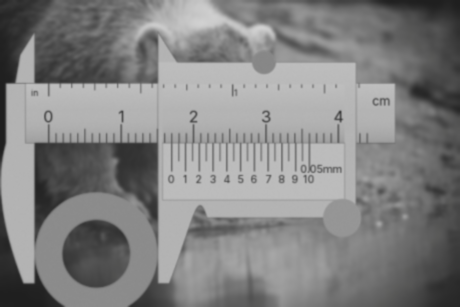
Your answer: 17.0mm
